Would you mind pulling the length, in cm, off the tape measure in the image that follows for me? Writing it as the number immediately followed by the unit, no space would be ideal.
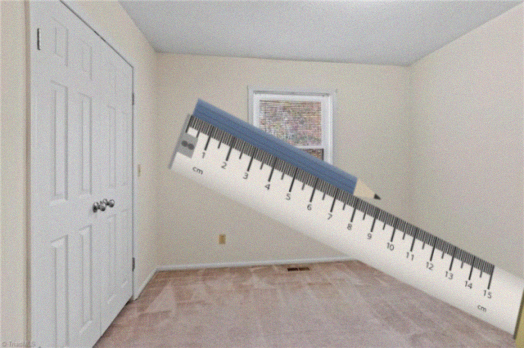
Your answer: 9cm
